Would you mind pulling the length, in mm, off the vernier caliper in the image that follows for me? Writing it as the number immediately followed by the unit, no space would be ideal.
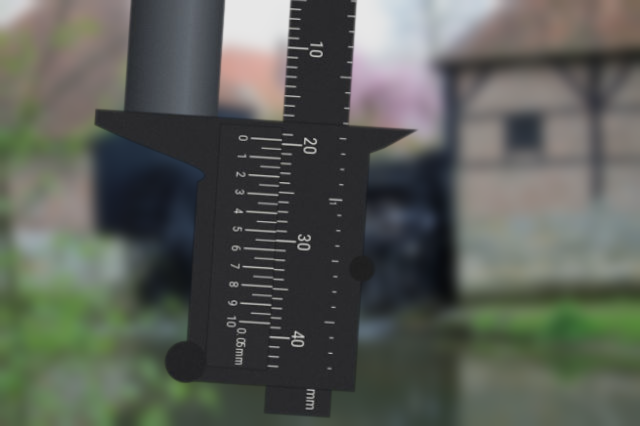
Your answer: 19.6mm
